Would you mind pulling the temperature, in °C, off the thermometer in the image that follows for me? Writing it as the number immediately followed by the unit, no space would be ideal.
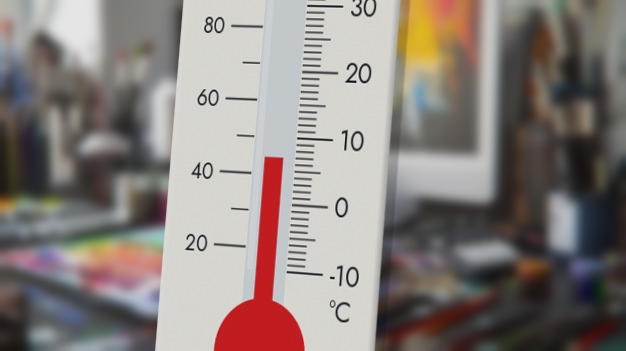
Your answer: 7°C
